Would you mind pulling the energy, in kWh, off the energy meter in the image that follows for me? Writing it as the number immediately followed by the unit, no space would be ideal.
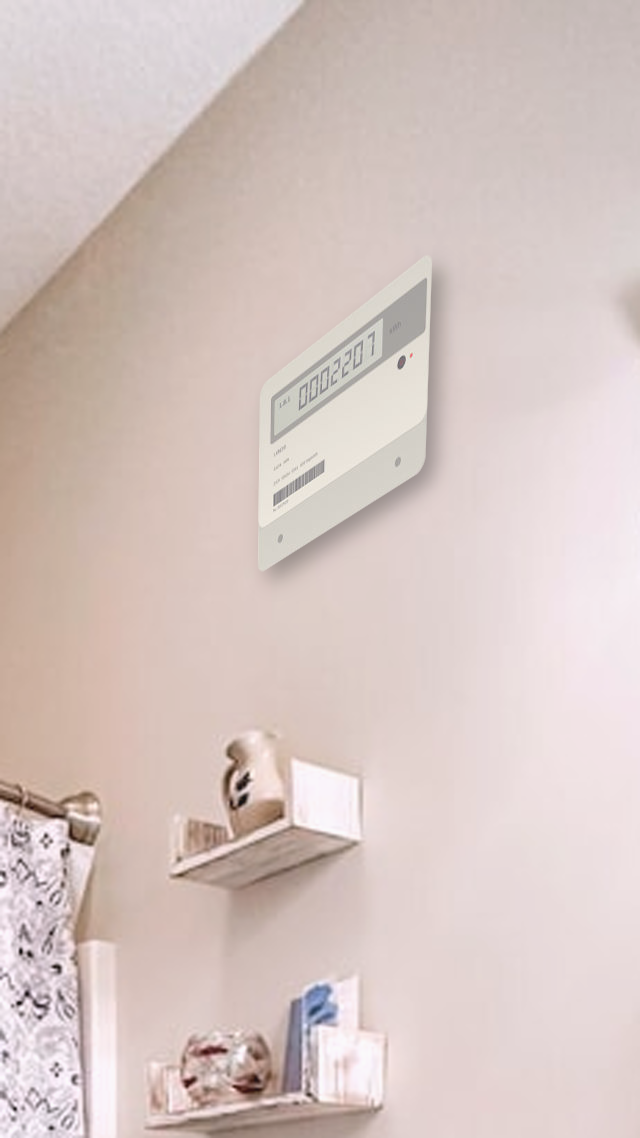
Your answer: 2207kWh
